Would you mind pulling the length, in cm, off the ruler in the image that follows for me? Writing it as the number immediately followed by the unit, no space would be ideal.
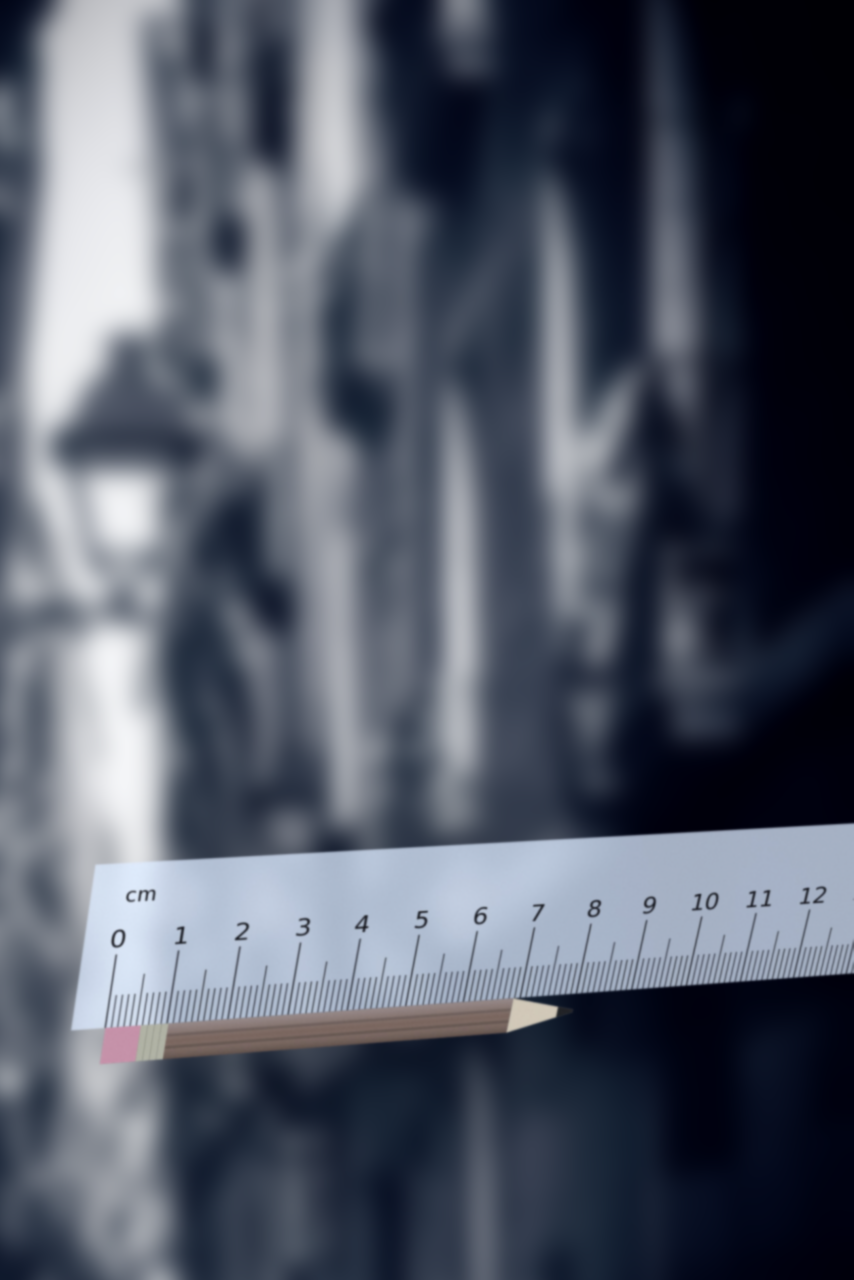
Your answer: 8cm
